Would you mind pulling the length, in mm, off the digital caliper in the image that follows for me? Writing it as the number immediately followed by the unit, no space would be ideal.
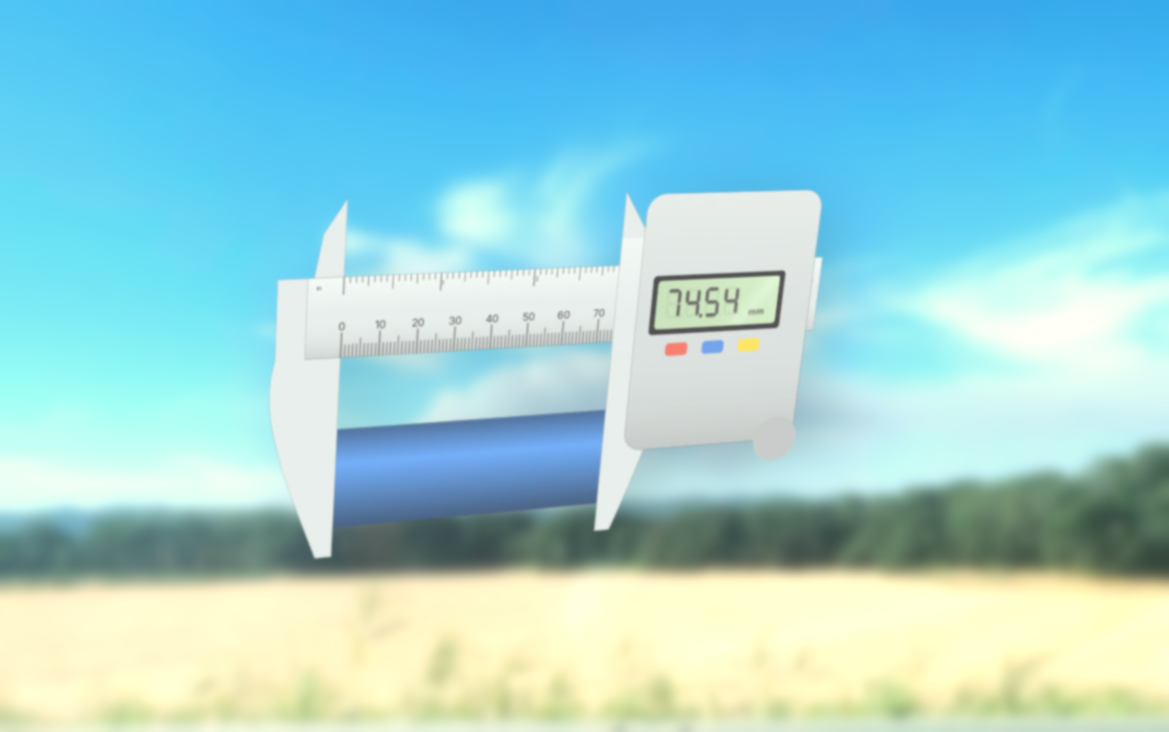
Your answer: 74.54mm
